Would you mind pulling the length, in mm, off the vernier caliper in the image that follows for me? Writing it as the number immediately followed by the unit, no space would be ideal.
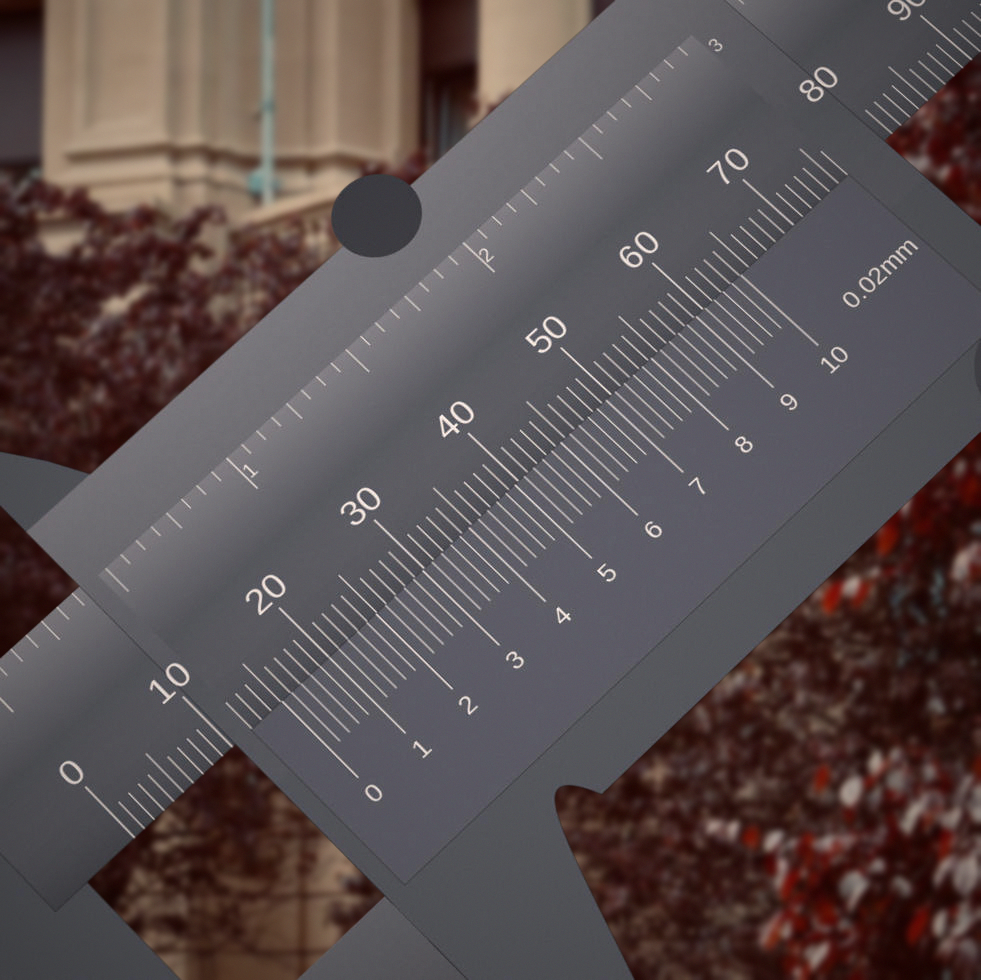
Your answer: 15.1mm
